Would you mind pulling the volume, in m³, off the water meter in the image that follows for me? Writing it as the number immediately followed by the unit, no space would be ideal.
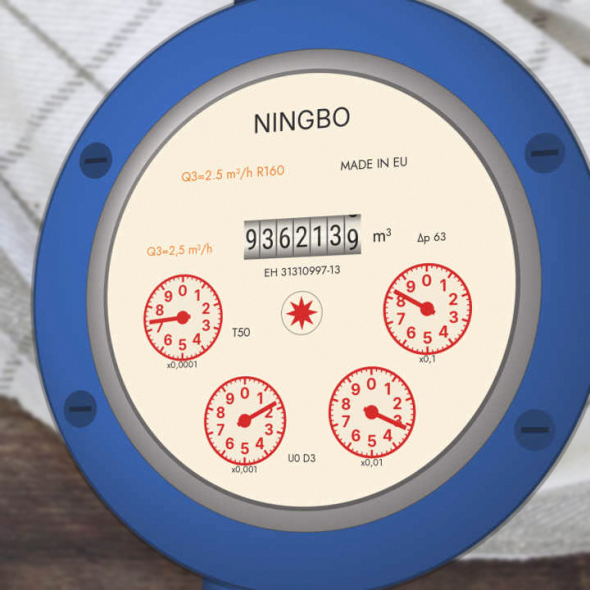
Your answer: 9362138.8317m³
